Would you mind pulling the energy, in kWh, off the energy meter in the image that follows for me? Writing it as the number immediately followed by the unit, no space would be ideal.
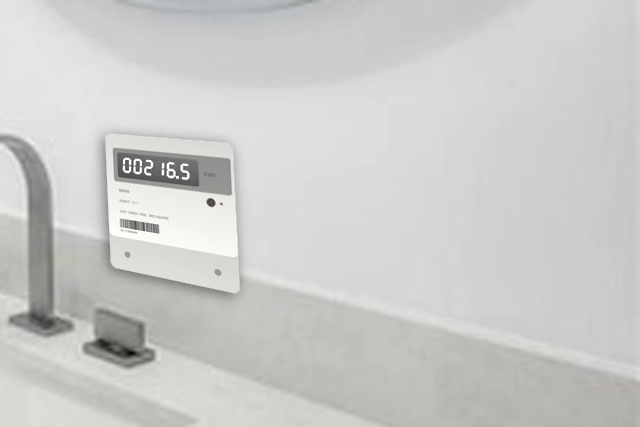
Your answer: 216.5kWh
